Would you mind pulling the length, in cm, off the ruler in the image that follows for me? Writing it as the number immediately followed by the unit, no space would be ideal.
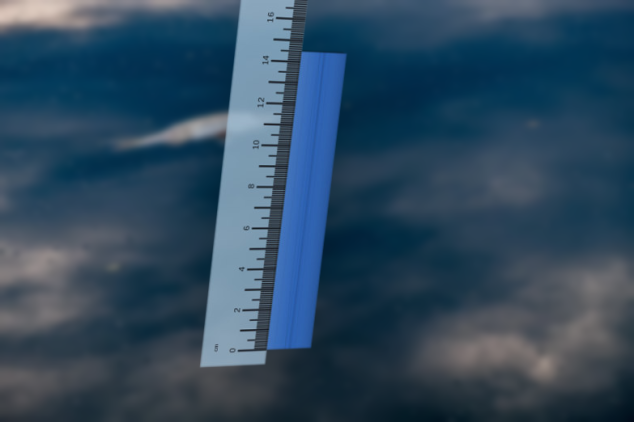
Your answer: 14.5cm
